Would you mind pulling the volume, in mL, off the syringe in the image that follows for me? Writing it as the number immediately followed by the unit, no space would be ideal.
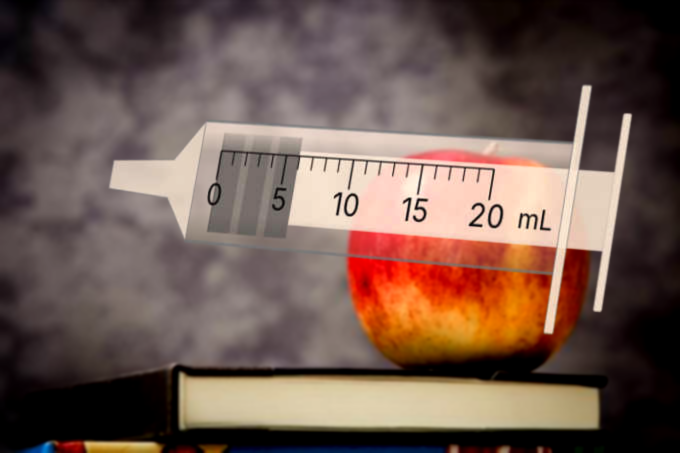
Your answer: 0mL
